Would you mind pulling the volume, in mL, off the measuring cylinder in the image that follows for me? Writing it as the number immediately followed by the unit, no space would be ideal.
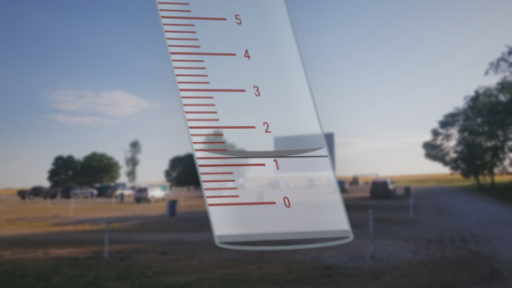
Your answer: 1.2mL
